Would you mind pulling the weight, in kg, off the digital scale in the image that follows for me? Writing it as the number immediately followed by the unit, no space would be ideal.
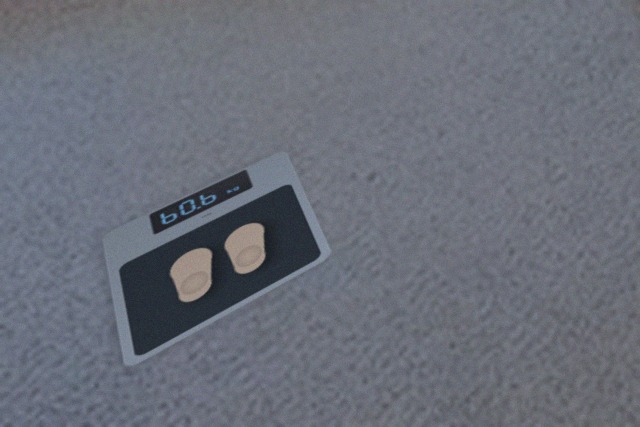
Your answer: 60.6kg
